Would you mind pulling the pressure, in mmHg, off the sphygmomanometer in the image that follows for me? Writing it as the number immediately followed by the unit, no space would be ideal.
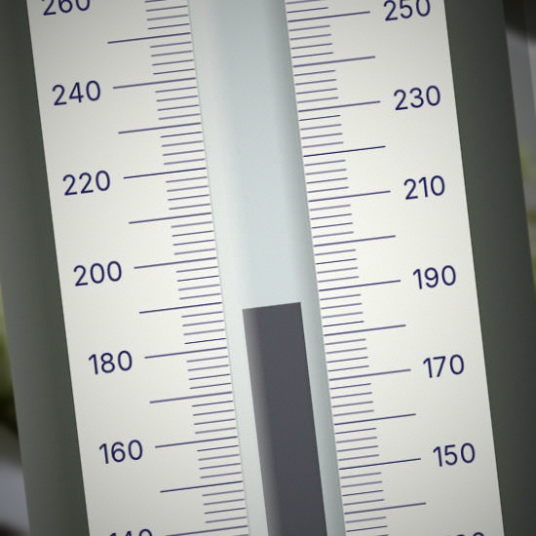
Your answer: 188mmHg
